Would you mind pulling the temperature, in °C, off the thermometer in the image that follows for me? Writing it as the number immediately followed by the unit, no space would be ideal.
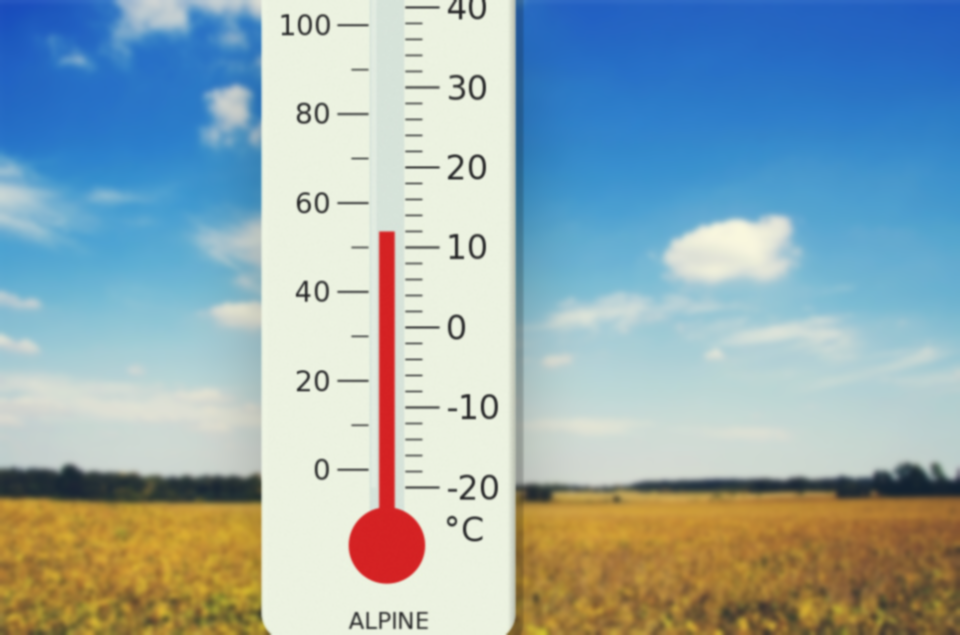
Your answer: 12°C
